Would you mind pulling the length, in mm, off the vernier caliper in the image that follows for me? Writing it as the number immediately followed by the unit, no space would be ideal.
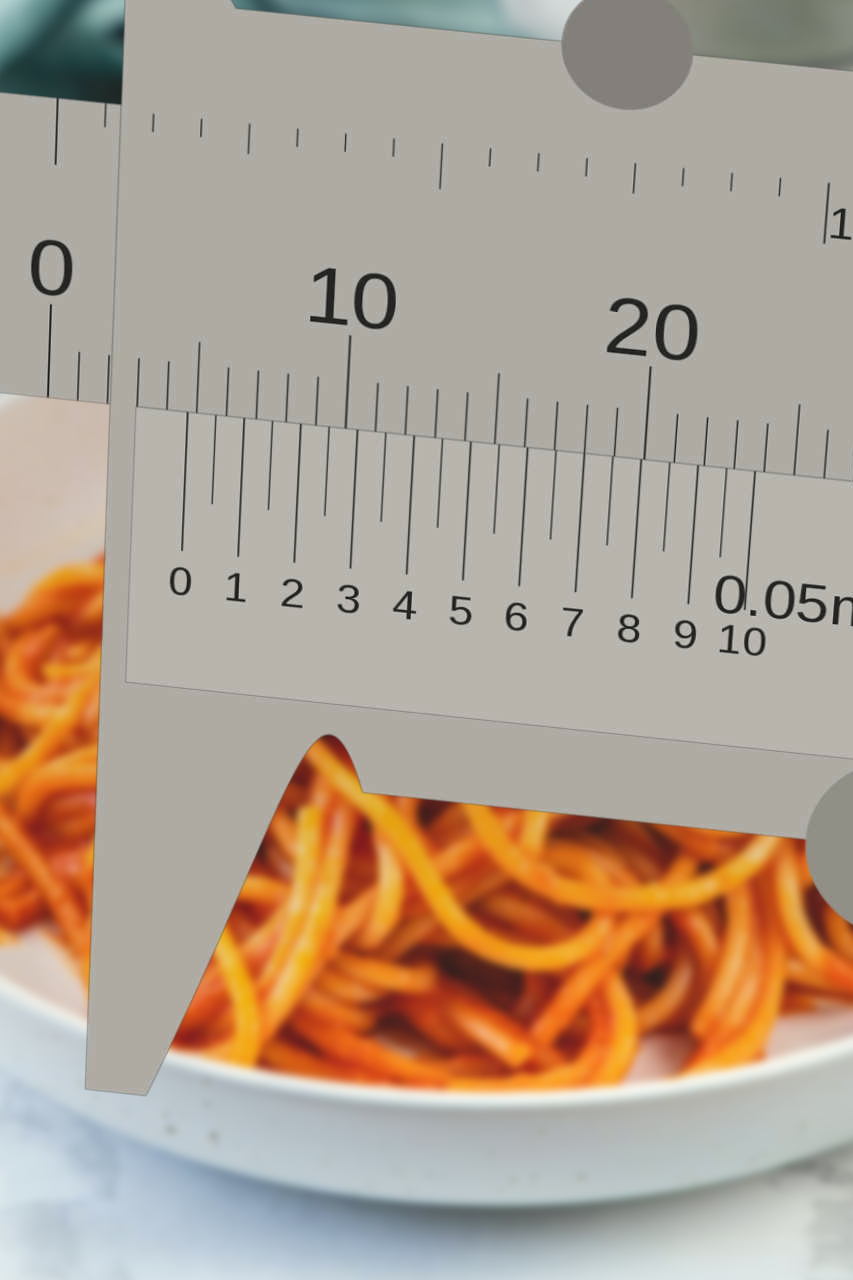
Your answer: 4.70mm
